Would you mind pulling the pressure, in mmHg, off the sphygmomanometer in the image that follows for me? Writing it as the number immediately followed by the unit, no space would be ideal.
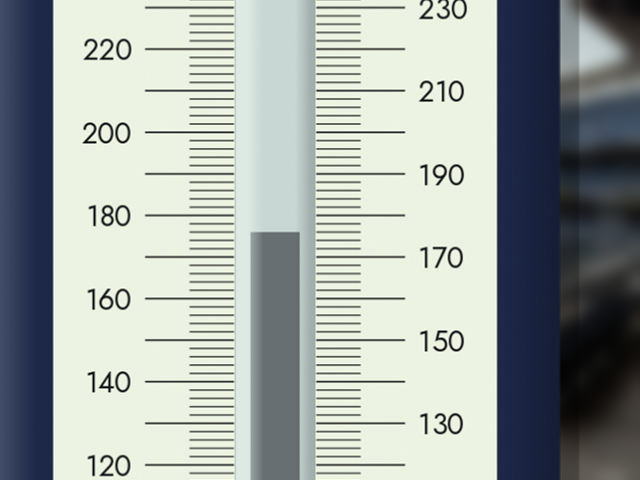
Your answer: 176mmHg
